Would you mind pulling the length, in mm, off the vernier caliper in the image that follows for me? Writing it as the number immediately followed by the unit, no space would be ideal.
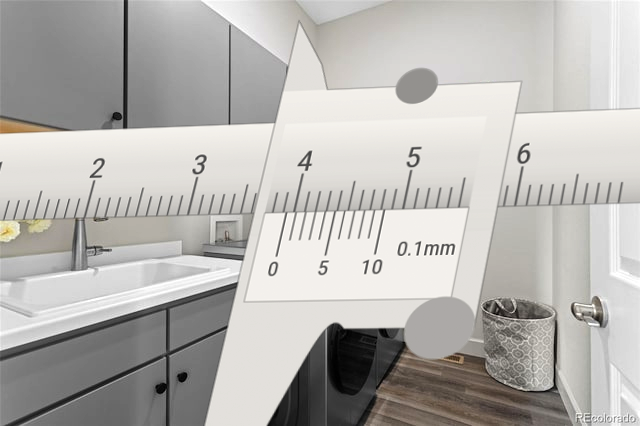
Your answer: 39.3mm
